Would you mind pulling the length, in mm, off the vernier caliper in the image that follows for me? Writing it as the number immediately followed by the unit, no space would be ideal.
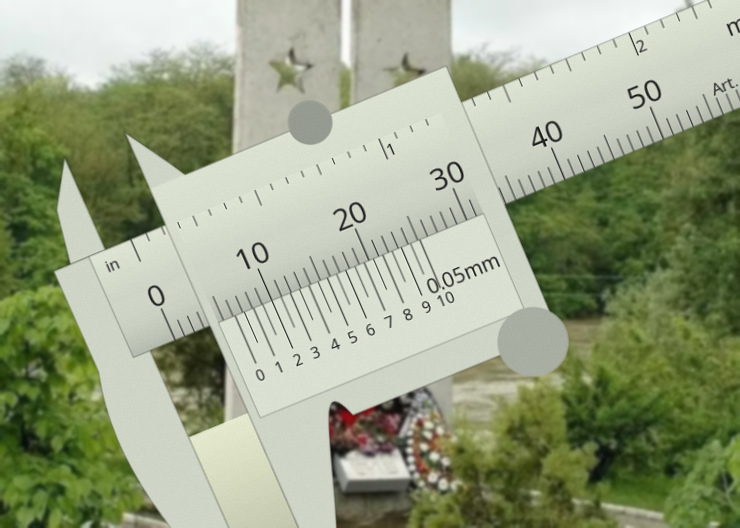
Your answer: 6.2mm
